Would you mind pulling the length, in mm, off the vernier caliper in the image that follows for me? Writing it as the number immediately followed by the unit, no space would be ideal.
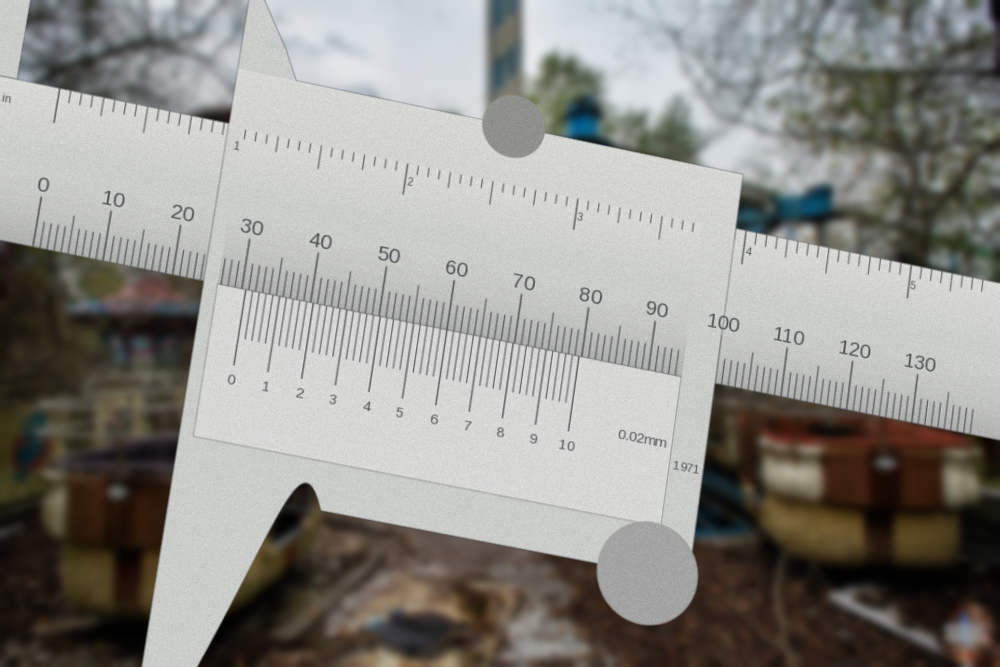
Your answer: 30.6mm
